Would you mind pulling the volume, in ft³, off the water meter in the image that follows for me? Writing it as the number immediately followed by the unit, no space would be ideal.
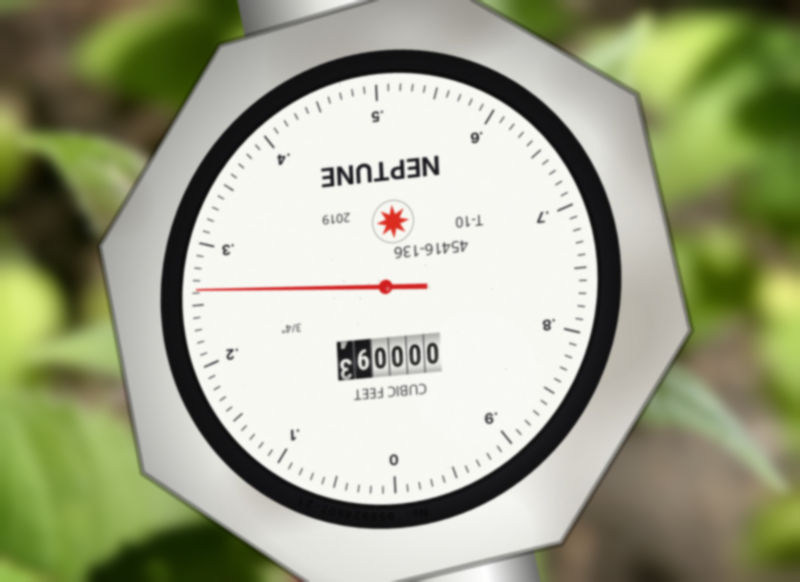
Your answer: 93.26ft³
